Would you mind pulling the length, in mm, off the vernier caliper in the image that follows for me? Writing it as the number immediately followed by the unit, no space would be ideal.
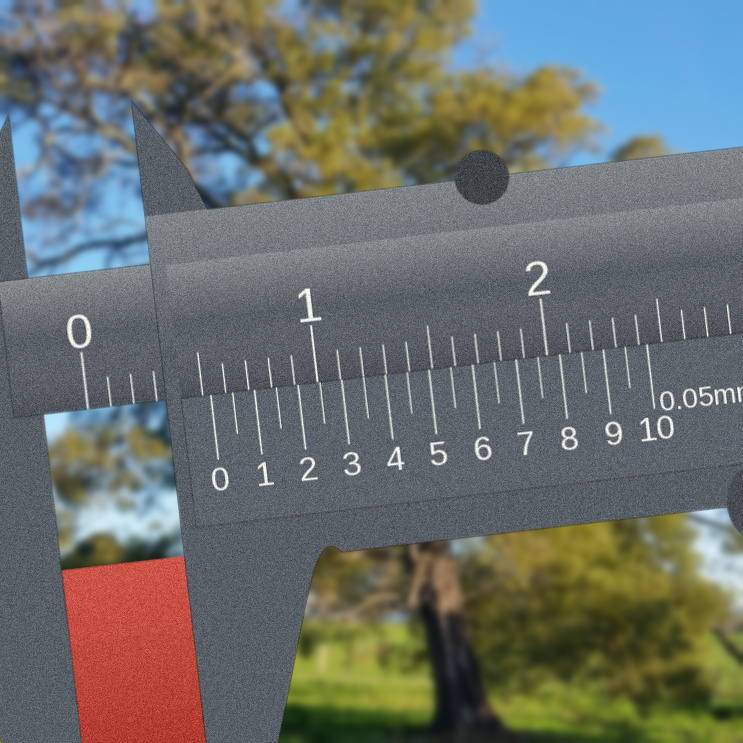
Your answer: 5.35mm
